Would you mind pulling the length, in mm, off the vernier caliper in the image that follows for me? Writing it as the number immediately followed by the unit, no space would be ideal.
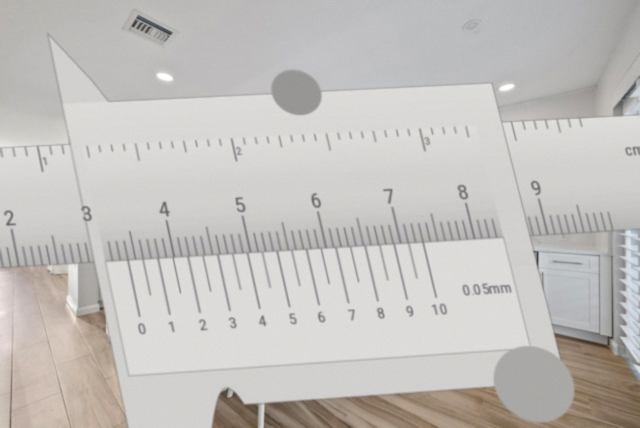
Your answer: 34.0mm
